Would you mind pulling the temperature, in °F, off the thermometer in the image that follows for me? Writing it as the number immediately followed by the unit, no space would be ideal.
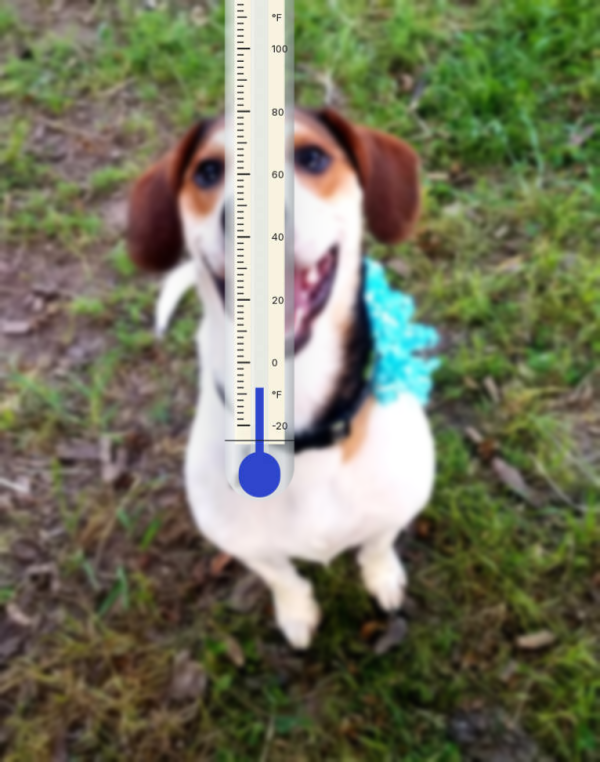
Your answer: -8°F
